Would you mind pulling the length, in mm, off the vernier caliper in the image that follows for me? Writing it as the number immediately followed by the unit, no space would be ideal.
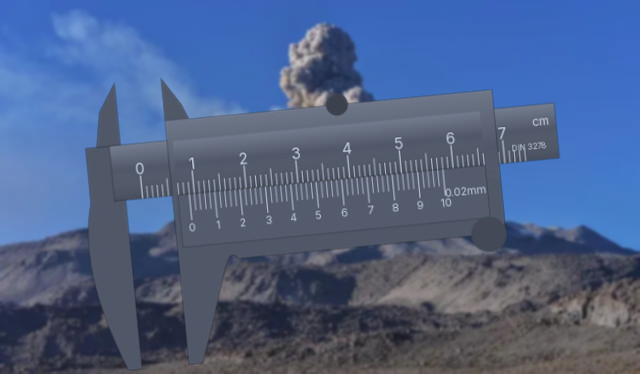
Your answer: 9.0mm
